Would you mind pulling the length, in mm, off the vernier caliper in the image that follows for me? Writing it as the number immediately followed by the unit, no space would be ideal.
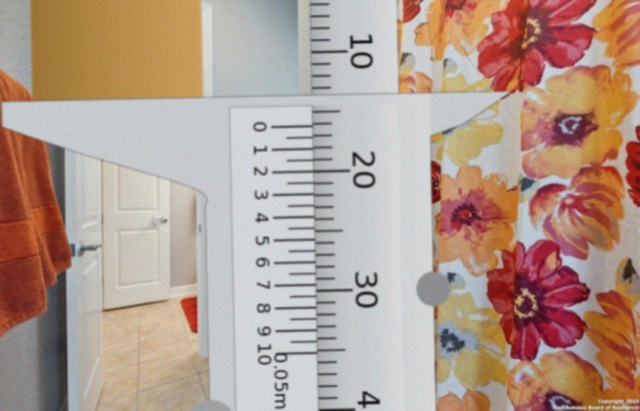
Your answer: 16.2mm
